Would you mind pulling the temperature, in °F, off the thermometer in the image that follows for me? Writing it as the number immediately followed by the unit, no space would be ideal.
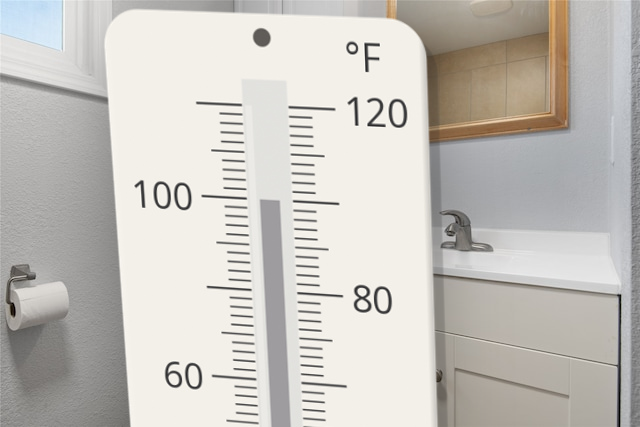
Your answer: 100°F
